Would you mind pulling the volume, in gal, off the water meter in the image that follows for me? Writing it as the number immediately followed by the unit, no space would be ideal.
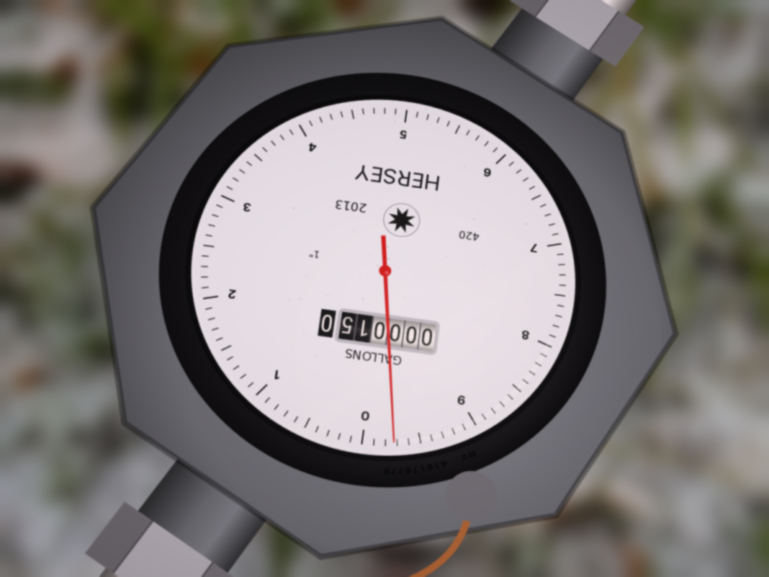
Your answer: 149.7gal
